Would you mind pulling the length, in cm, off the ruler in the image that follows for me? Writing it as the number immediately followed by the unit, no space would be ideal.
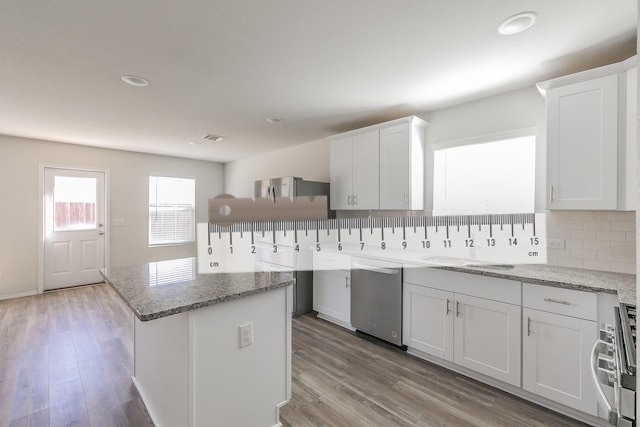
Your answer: 5.5cm
